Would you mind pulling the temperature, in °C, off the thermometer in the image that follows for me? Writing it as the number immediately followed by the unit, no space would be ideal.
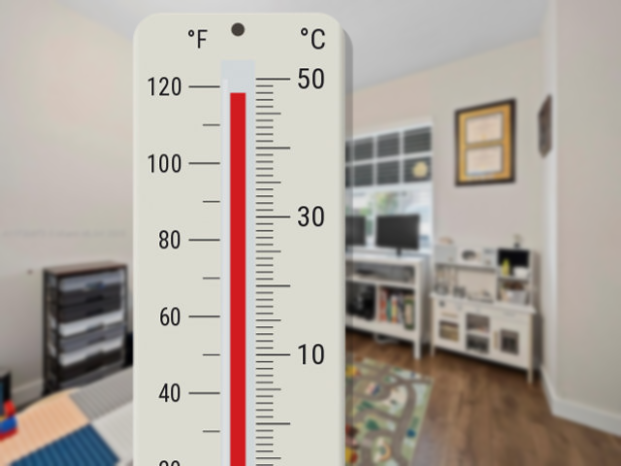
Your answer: 48°C
